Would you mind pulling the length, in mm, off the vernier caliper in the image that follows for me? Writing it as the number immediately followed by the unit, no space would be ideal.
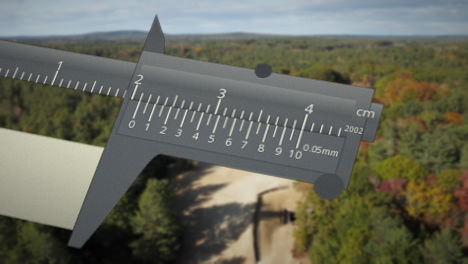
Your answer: 21.0mm
